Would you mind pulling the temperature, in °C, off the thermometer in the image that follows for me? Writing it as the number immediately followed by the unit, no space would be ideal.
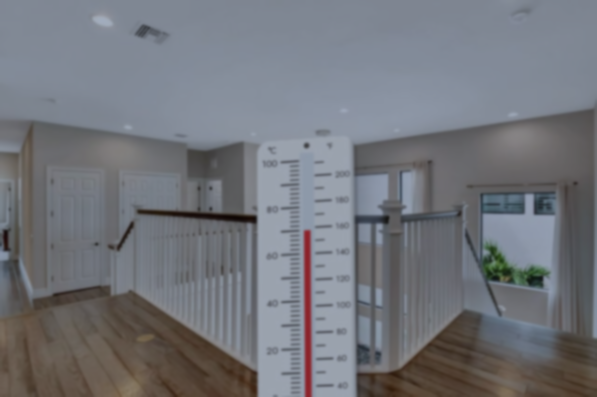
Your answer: 70°C
